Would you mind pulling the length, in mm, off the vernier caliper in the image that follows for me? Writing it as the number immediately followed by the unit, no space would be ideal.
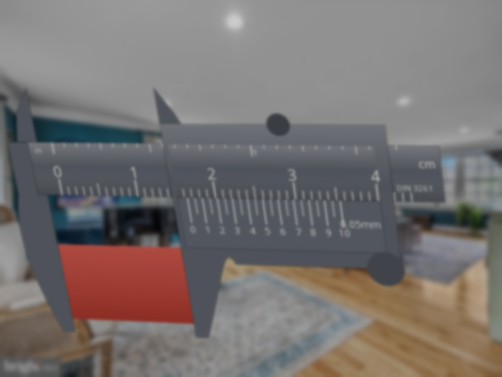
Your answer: 16.4mm
